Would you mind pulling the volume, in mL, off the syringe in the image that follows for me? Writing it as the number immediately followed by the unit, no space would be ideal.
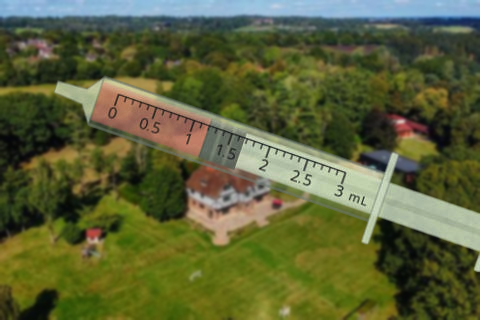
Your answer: 1.2mL
